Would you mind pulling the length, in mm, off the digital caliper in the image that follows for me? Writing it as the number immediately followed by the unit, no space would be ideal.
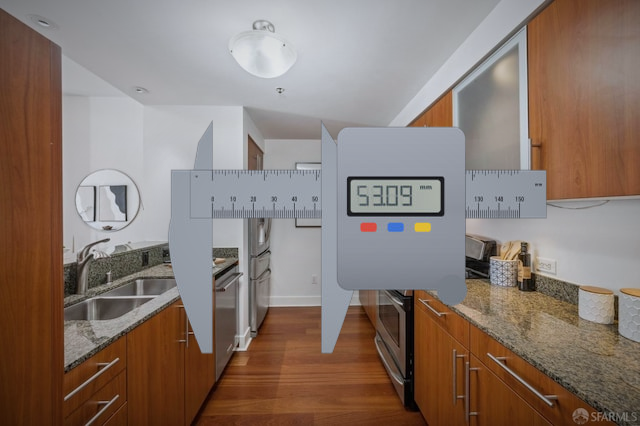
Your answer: 53.09mm
